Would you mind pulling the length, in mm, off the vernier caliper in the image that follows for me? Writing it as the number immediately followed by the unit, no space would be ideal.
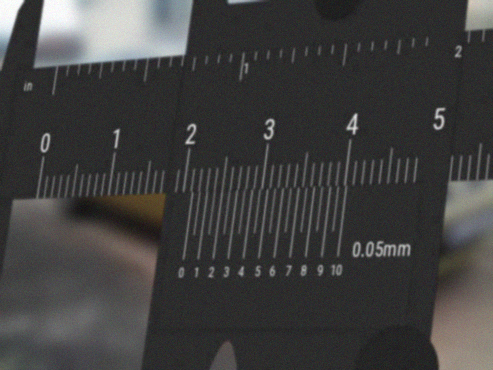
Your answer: 21.2mm
